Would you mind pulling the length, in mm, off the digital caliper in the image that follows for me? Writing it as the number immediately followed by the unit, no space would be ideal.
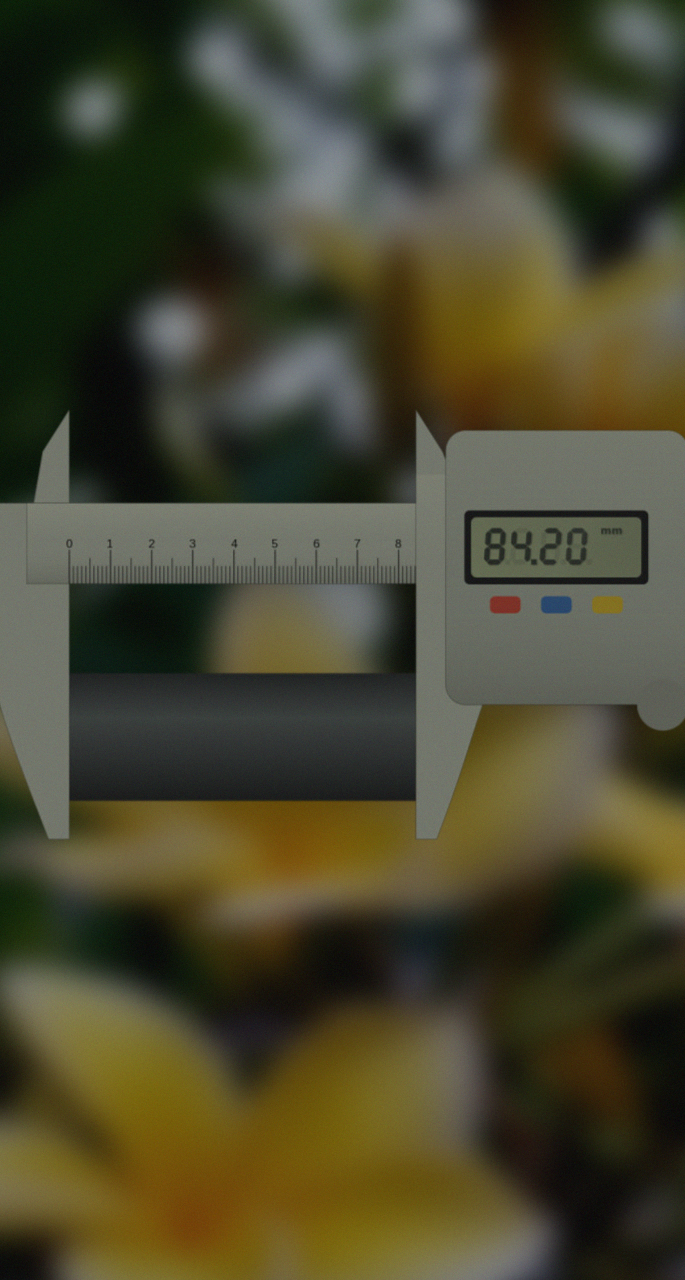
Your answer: 84.20mm
